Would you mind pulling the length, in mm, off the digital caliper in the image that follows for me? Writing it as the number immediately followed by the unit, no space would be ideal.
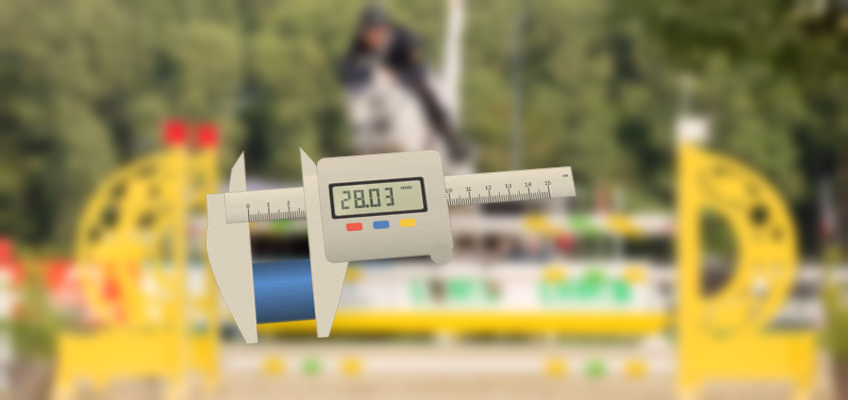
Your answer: 28.03mm
